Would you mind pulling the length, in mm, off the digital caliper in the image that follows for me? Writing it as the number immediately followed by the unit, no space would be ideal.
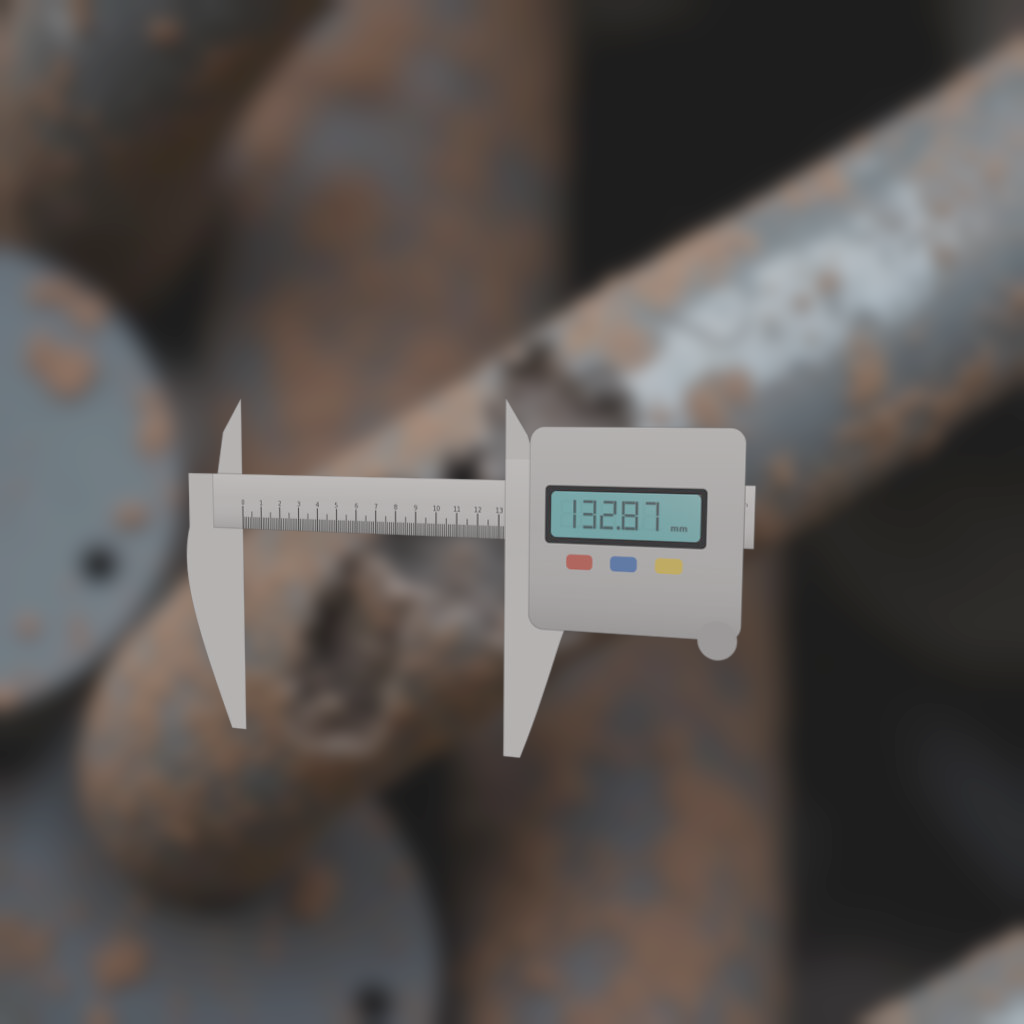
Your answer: 132.87mm
